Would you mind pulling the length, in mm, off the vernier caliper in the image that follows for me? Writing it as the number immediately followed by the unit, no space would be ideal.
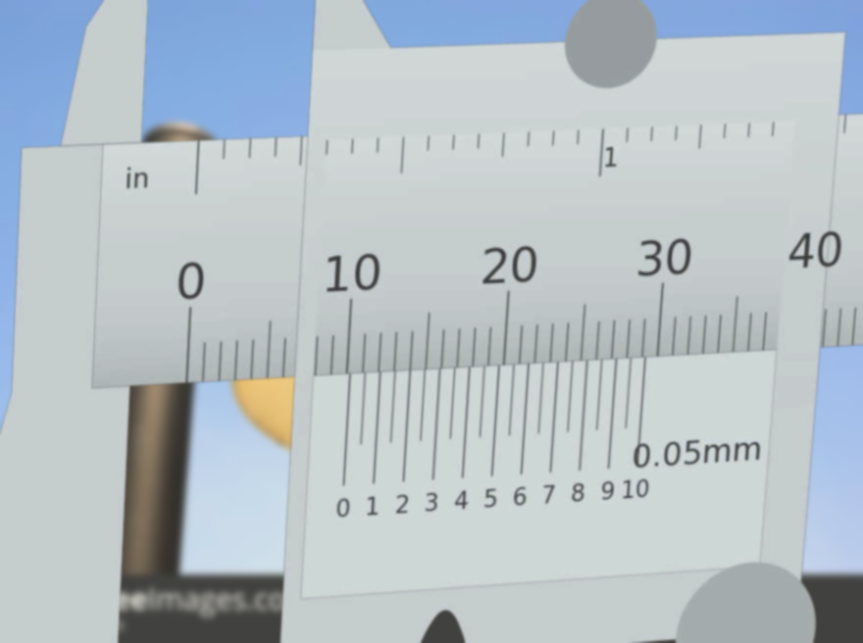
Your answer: 10.2mm
